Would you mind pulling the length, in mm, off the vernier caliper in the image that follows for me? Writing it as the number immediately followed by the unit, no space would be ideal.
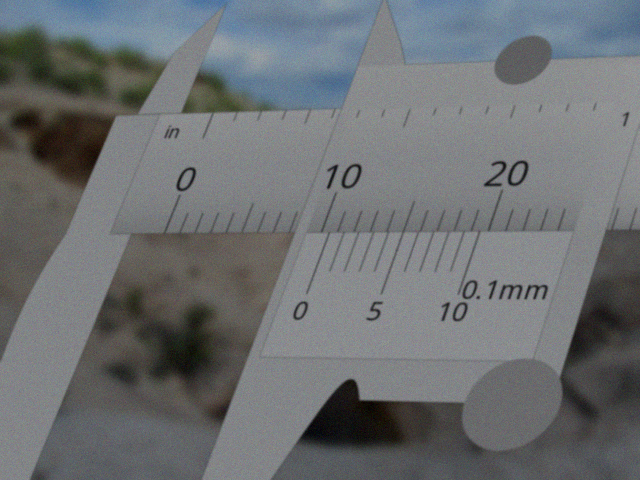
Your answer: 10.5mm
